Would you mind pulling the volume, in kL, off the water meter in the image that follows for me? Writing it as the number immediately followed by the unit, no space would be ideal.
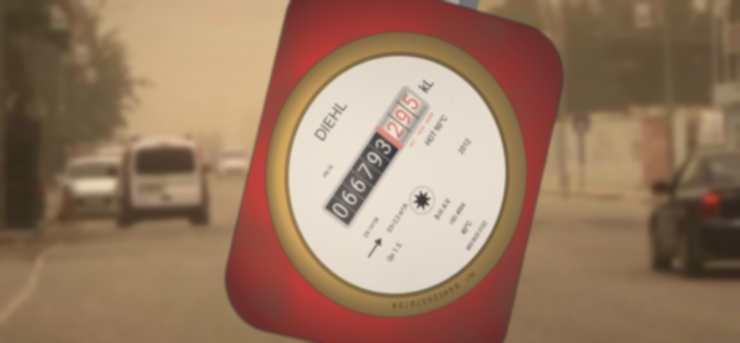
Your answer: 66793.295kL
